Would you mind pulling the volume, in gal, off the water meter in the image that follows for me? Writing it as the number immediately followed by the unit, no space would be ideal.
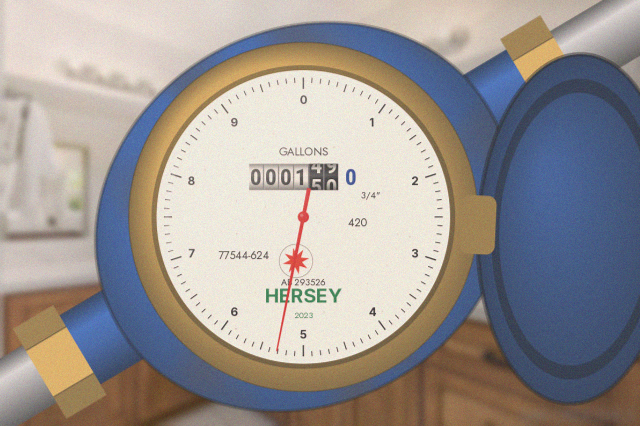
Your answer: 1495.3gal
